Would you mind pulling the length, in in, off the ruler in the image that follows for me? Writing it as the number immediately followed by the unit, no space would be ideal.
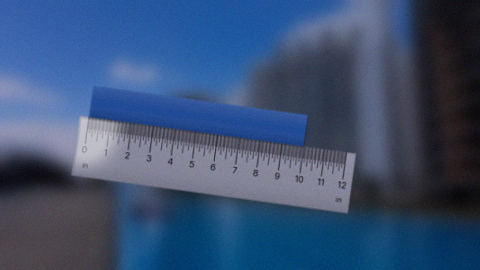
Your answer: 10in
